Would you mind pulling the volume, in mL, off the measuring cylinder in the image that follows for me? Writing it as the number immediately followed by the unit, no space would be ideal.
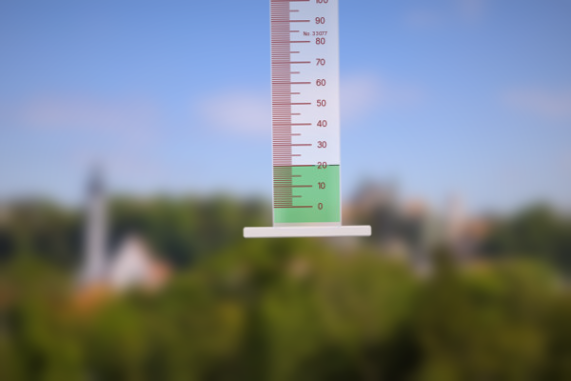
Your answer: 20mL
